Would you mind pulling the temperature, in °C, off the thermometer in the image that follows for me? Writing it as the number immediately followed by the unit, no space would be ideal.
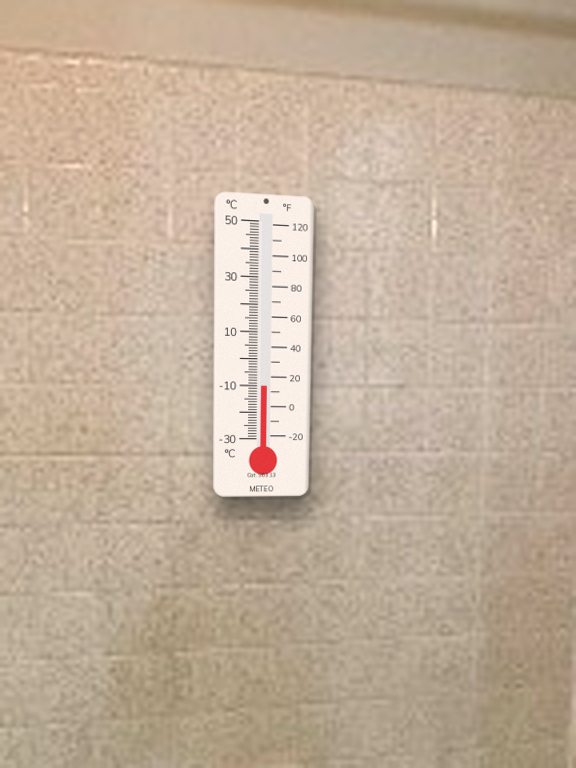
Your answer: -10°C
